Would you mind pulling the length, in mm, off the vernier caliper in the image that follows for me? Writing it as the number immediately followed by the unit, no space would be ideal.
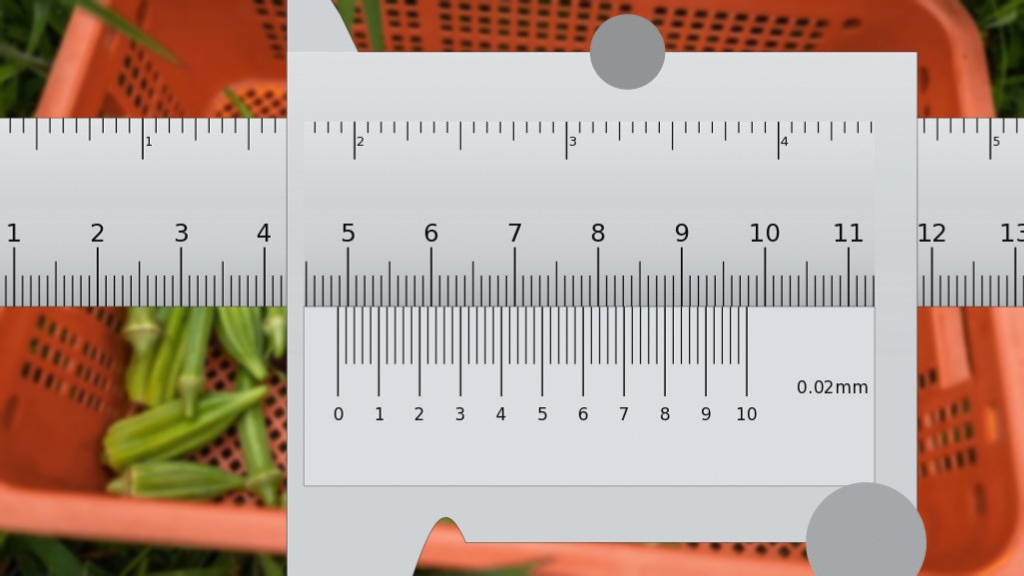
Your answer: 48.8mm
